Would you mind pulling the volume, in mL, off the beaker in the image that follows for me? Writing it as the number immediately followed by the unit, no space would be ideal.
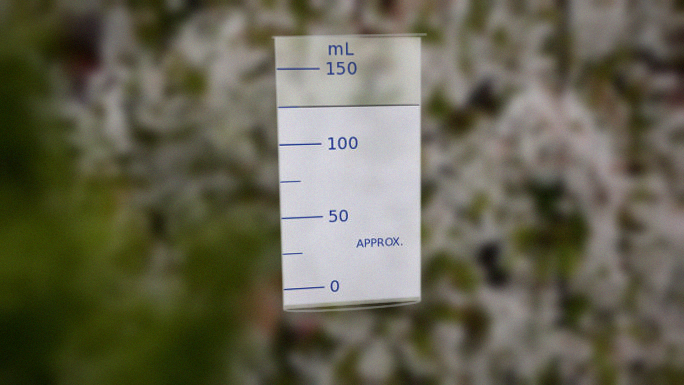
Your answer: 125mL
